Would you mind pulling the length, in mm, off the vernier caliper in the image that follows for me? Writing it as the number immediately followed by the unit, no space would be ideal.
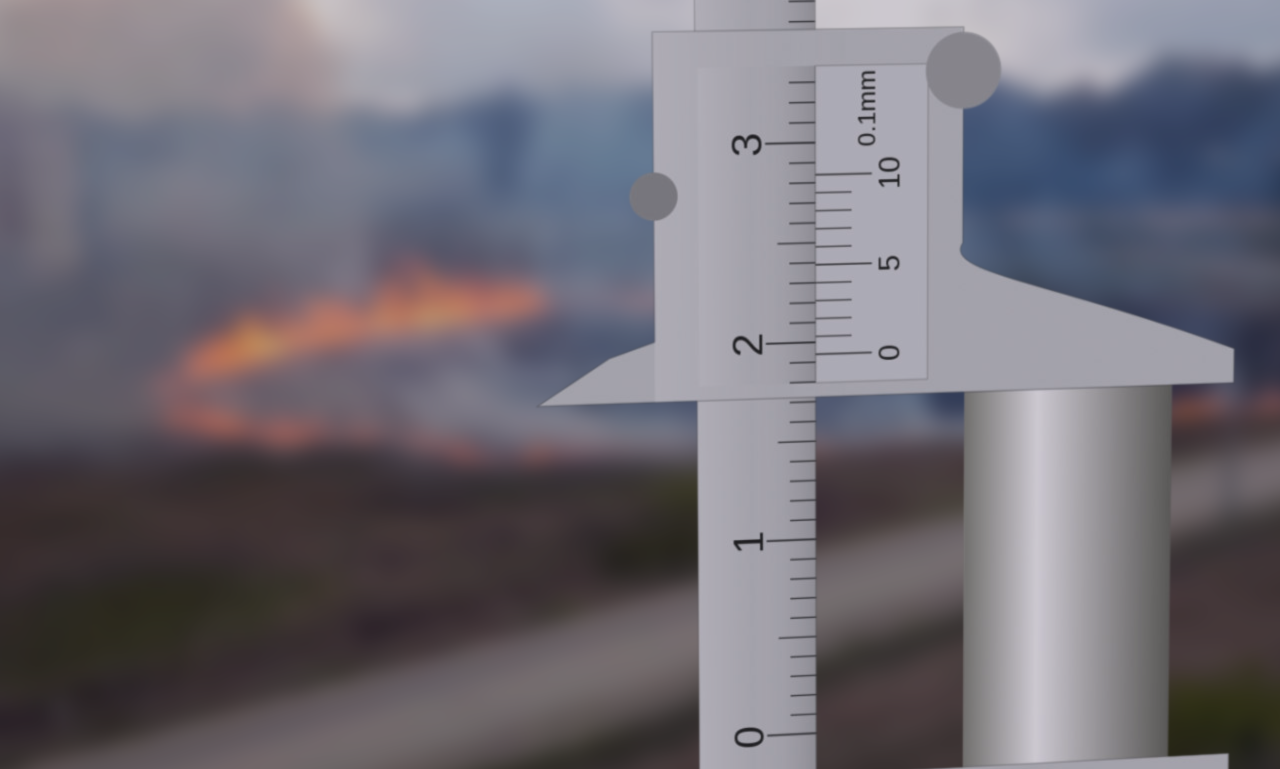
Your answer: 19.4mm
